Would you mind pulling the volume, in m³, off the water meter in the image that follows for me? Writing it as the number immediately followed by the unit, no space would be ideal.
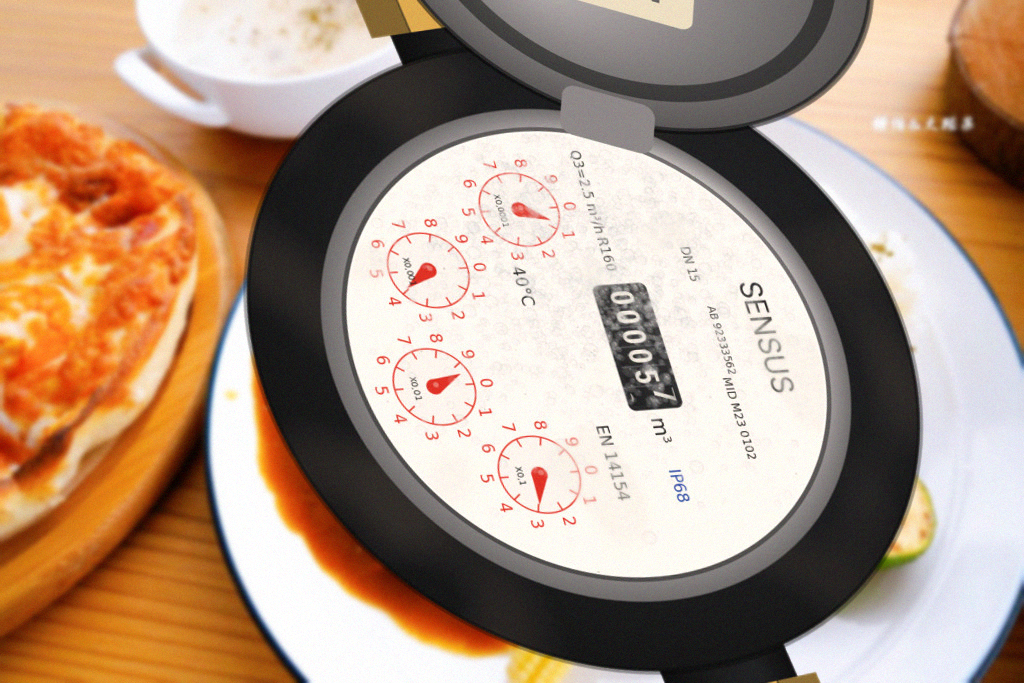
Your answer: 57.2940m³
